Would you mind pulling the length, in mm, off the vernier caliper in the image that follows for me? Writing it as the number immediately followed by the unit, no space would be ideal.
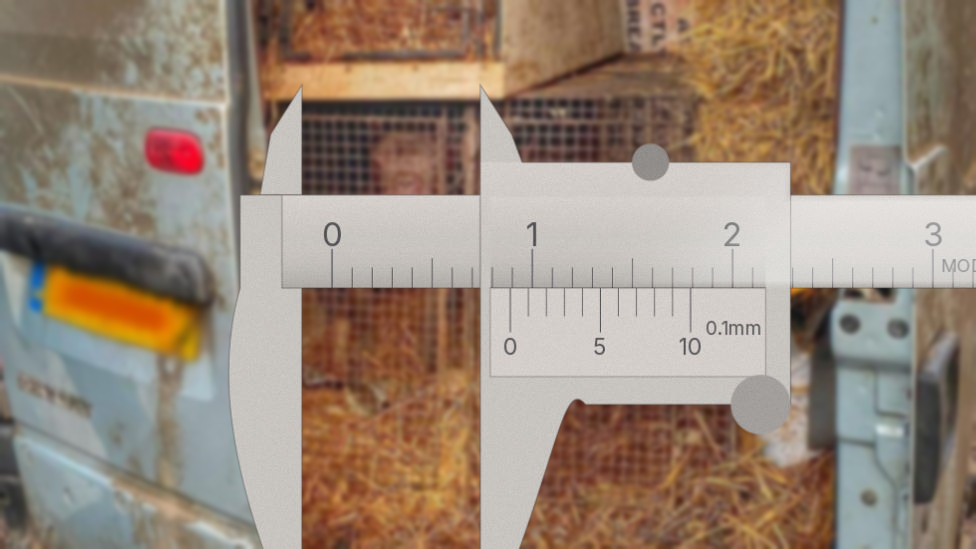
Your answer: 8.9mm
